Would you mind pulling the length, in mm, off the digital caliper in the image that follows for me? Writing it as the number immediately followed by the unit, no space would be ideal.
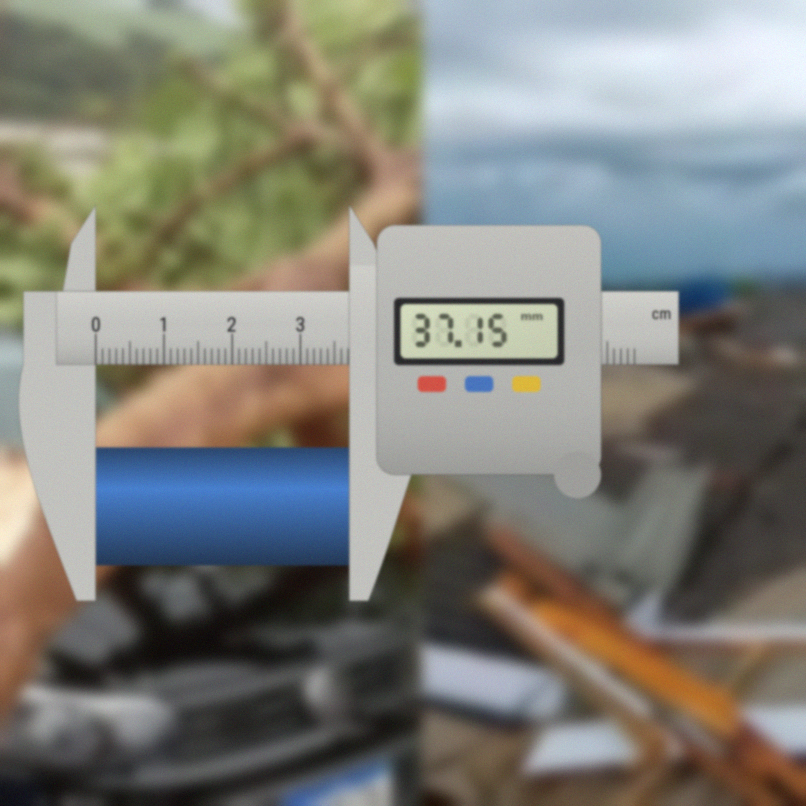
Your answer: 37.15mm
